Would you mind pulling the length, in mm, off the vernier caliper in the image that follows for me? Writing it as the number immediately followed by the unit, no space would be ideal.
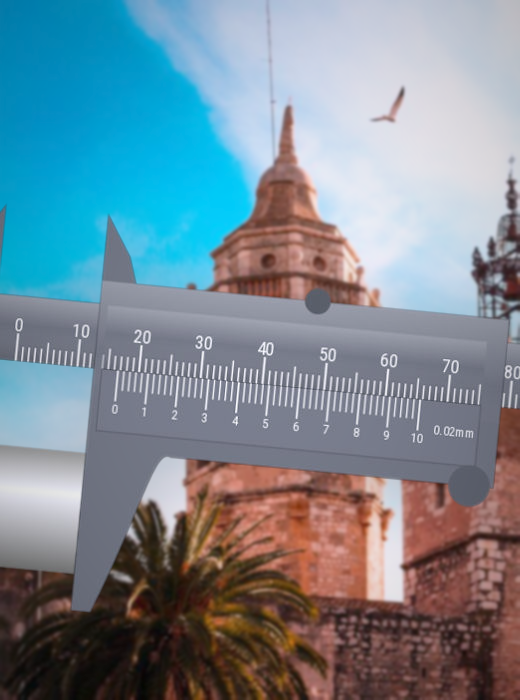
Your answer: 16.6mm
